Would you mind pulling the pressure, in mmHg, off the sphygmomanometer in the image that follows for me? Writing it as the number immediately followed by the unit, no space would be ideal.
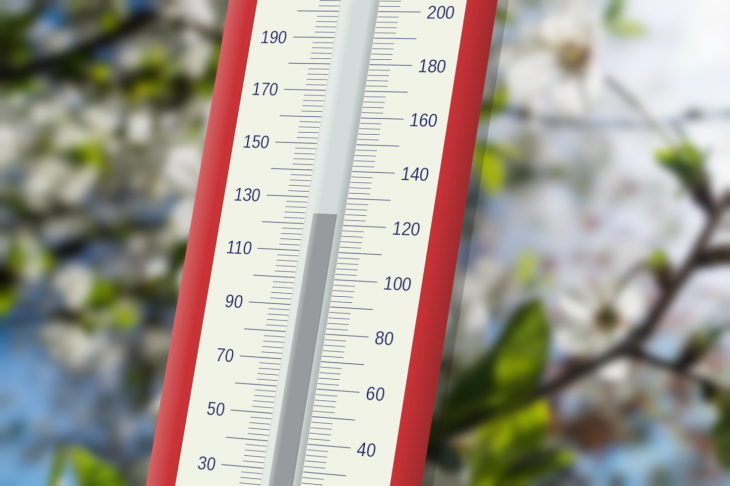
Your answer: 124mmHg
